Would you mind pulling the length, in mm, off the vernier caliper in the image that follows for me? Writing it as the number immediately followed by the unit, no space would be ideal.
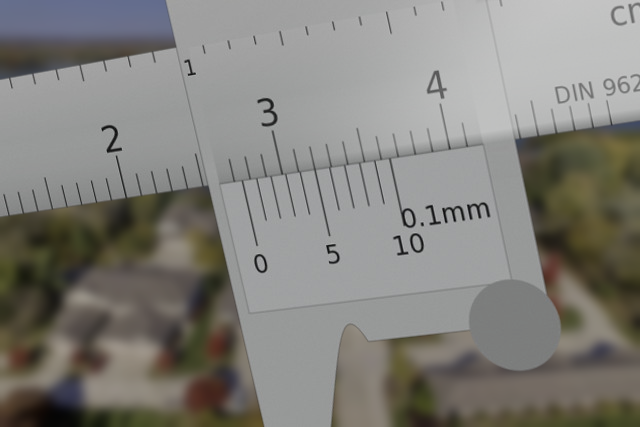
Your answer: 27.5mm
